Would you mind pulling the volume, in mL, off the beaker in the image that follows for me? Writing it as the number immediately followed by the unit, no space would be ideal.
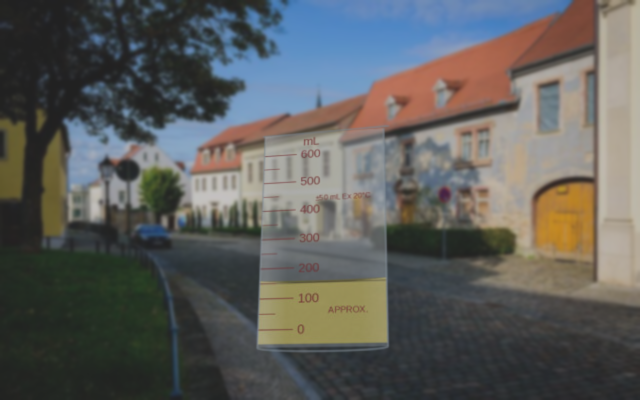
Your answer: 150mL
